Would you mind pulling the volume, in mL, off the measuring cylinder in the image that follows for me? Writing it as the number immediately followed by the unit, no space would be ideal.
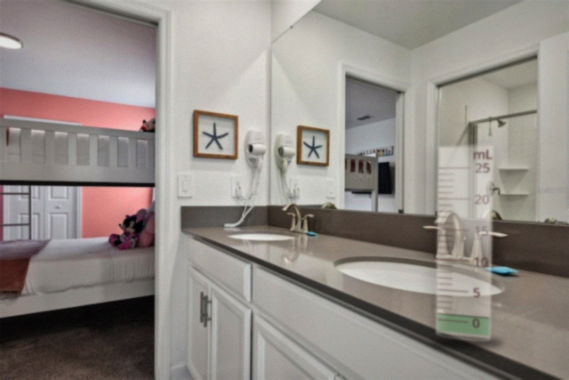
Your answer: 1mL
